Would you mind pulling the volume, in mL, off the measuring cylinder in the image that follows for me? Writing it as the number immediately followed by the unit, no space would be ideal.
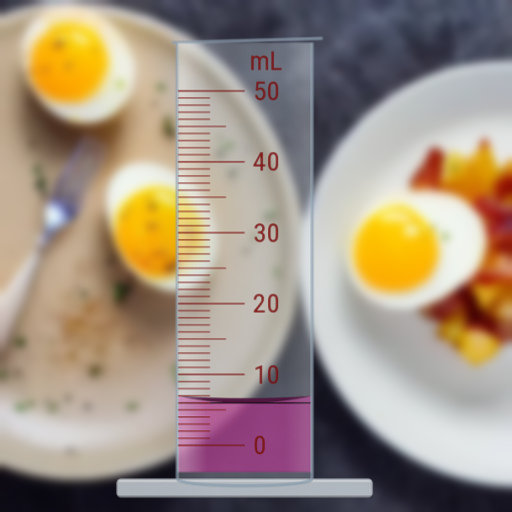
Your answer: 6mL
